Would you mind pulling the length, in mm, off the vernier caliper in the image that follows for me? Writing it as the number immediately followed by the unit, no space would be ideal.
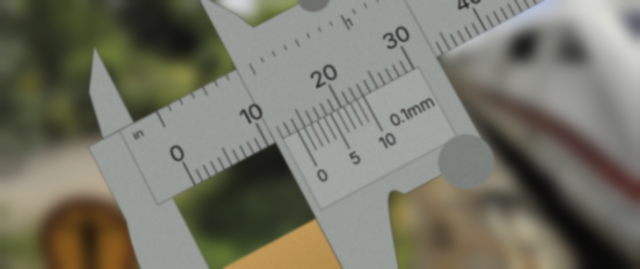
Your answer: 14.0mm
